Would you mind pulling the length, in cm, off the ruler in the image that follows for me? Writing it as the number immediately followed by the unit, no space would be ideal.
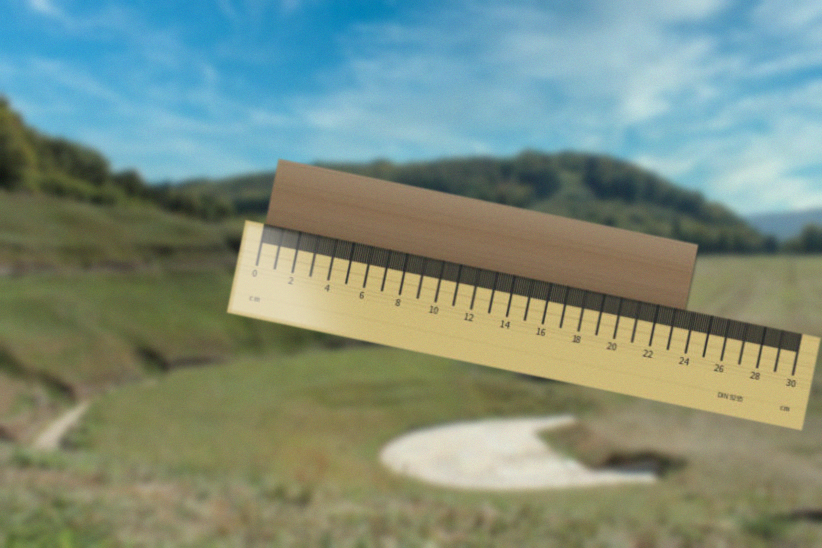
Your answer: 23.5cm
